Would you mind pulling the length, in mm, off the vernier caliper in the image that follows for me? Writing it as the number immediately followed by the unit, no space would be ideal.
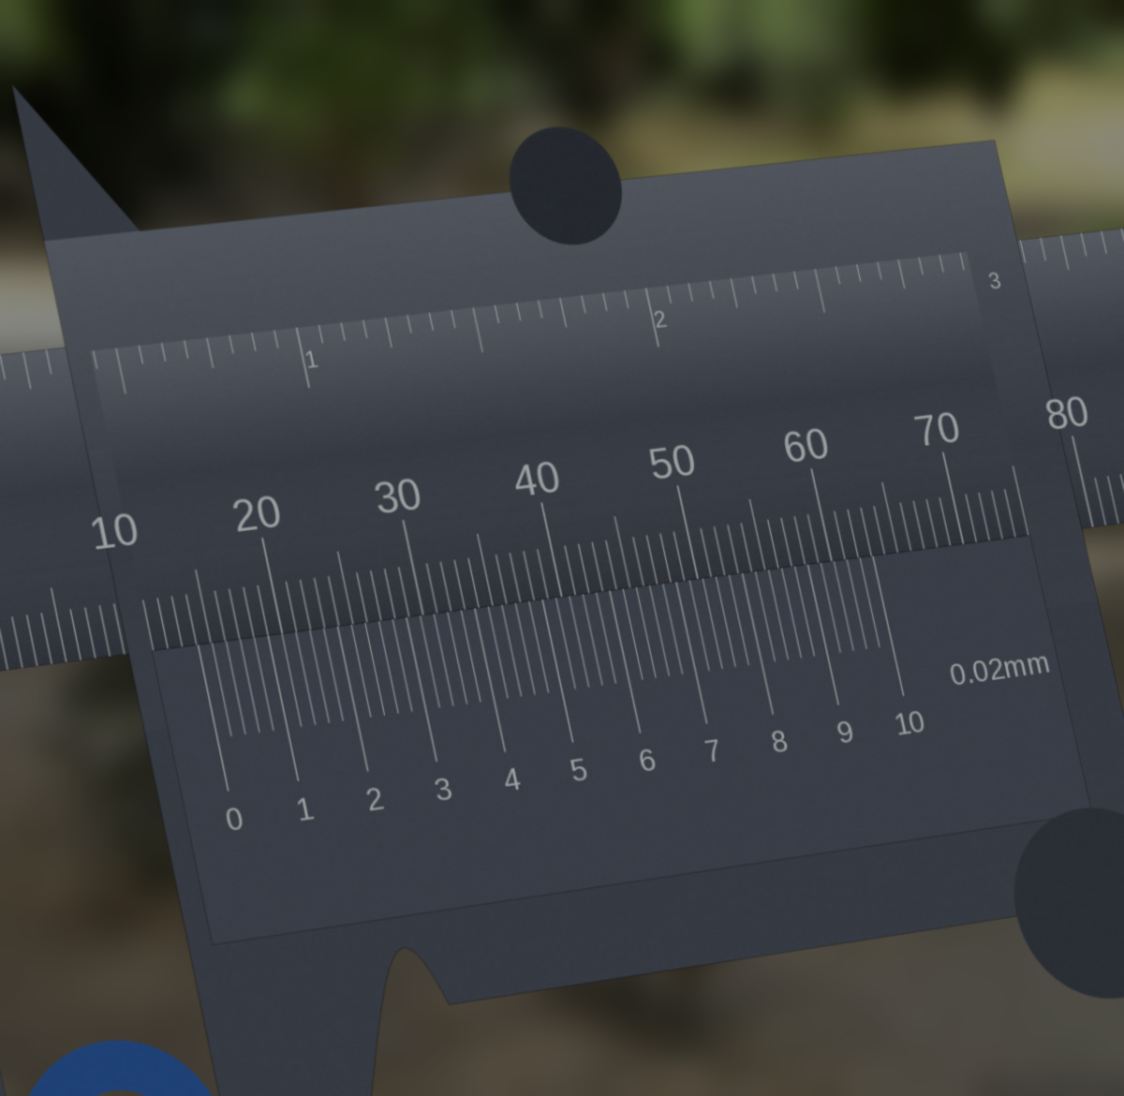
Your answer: 14.1mm
